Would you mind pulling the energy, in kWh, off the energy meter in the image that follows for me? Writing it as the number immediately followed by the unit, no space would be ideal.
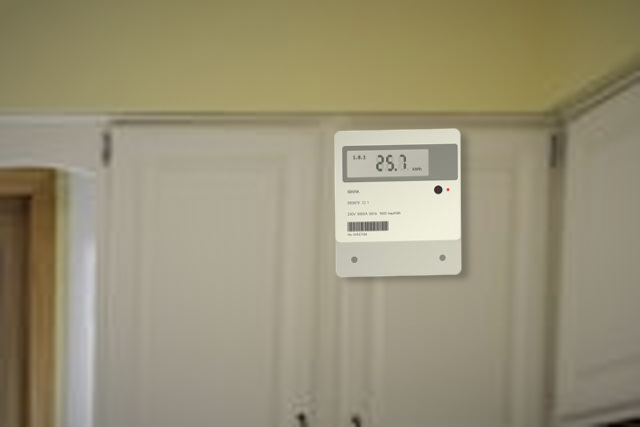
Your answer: 25.7kWh
